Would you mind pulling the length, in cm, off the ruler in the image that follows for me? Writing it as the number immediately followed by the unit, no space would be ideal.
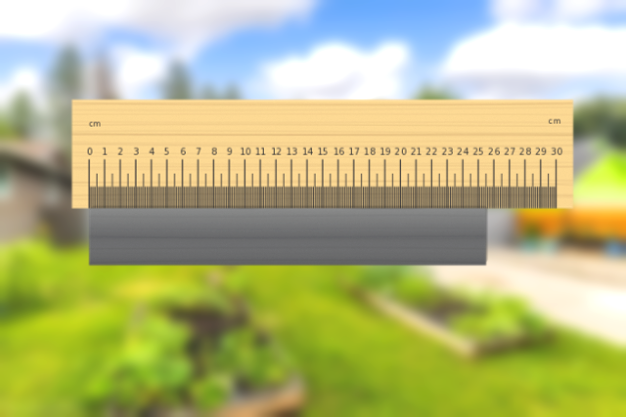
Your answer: 25.5cm
